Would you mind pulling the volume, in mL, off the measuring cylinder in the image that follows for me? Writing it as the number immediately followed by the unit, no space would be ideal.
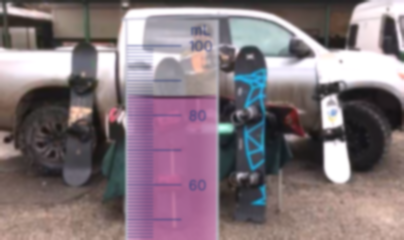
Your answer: 85mL
